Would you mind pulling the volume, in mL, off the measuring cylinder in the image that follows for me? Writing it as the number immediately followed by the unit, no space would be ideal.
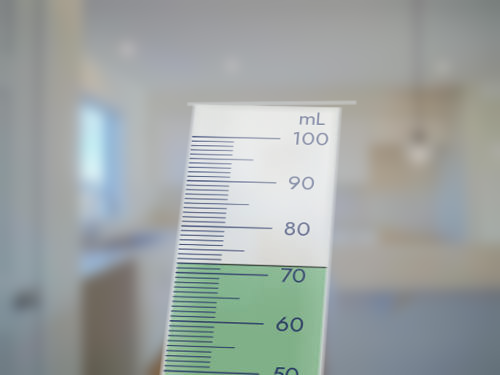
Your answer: 72mL
